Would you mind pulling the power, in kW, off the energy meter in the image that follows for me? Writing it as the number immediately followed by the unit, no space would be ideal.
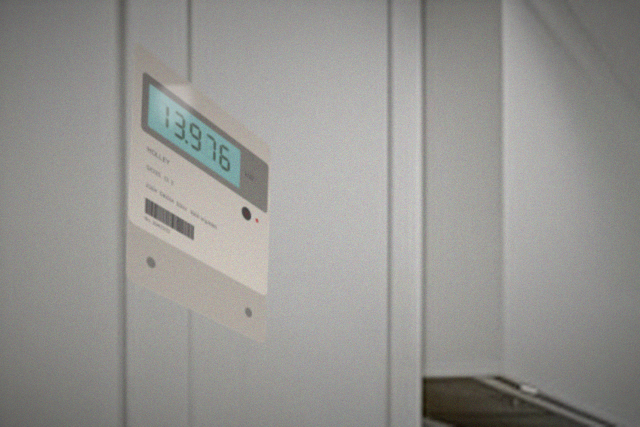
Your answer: 13.976kW
